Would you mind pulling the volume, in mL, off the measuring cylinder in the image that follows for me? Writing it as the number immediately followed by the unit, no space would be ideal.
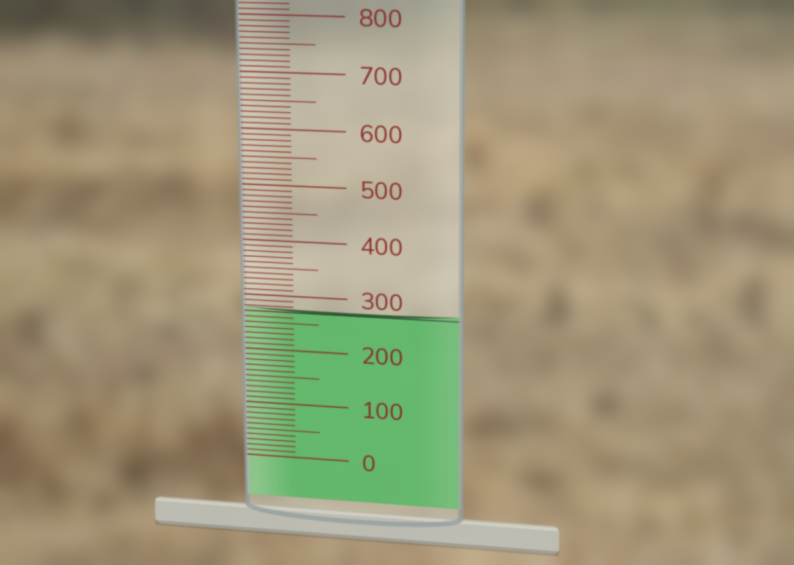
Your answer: 270mL
